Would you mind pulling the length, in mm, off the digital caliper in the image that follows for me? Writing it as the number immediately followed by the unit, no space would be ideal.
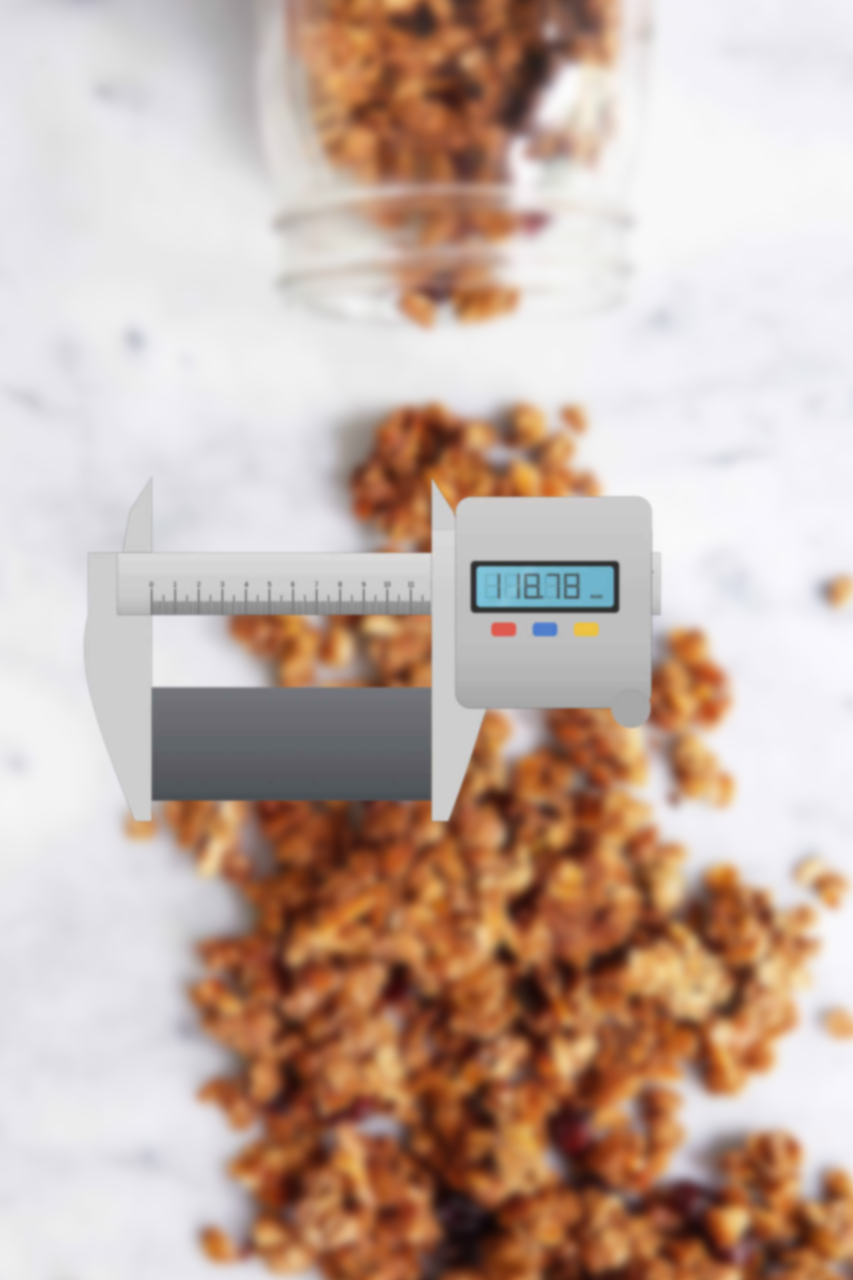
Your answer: 118.78mm
